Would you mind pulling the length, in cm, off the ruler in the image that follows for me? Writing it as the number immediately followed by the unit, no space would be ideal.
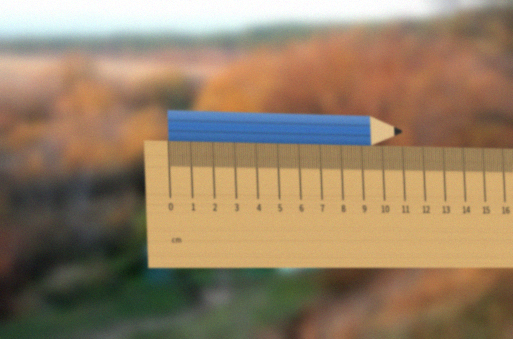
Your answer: 11cm
